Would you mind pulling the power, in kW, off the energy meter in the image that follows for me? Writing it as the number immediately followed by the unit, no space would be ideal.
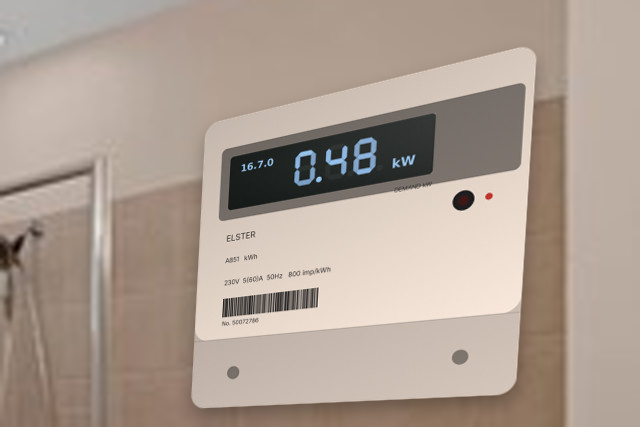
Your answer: 0.48kW
